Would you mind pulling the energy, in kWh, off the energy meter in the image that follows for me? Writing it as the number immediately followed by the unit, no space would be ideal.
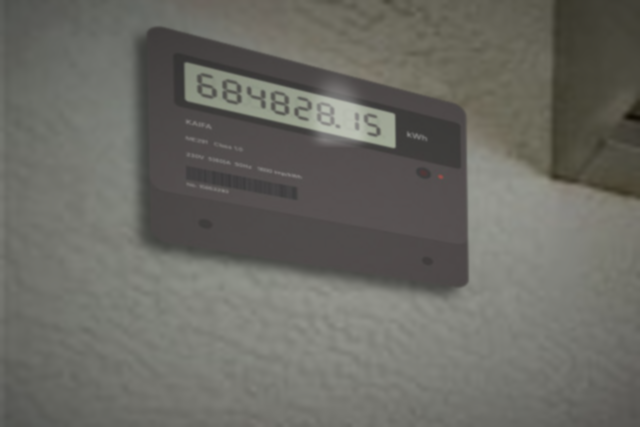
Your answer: 684828.15kWh
